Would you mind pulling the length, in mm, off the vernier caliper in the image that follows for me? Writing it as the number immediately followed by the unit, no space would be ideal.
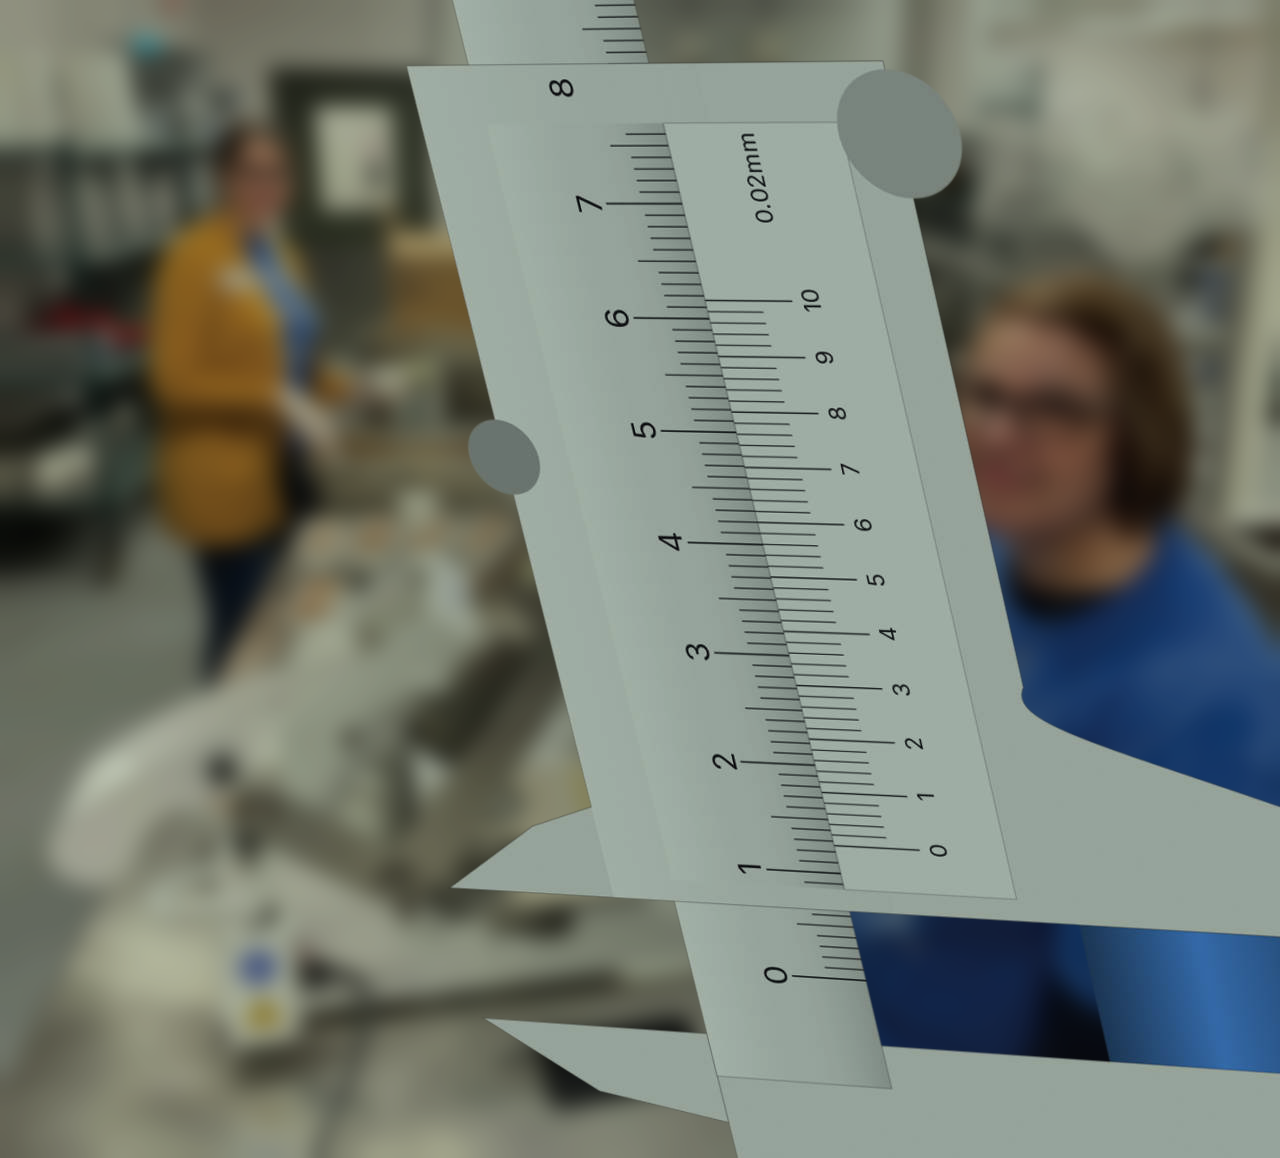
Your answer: 12.6mm
